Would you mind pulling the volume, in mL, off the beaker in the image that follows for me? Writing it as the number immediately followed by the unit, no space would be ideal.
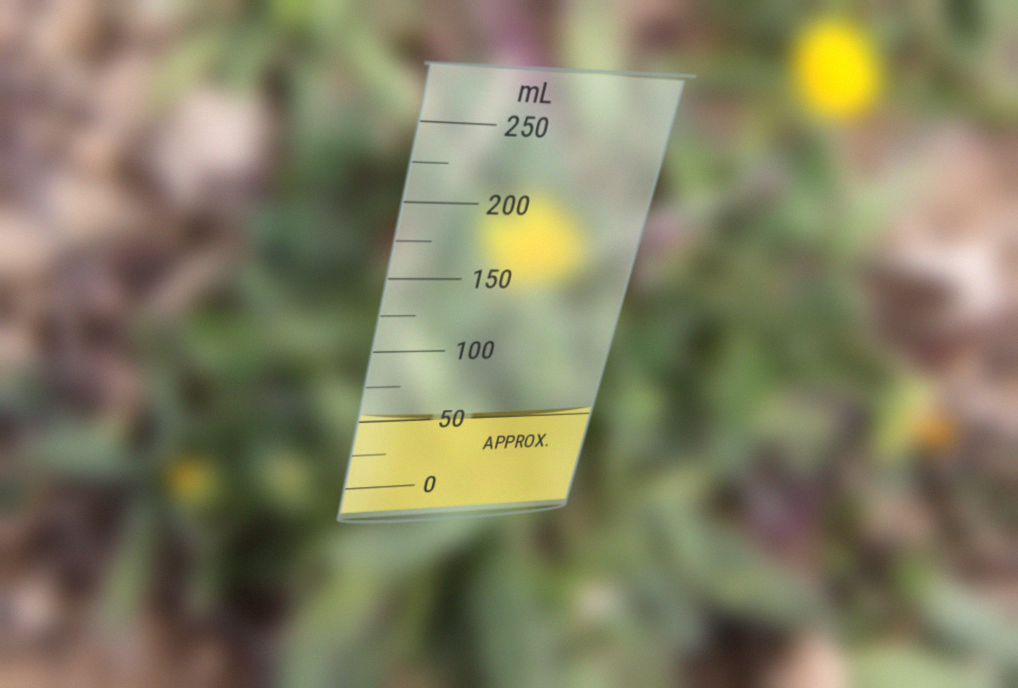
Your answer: 50mL
